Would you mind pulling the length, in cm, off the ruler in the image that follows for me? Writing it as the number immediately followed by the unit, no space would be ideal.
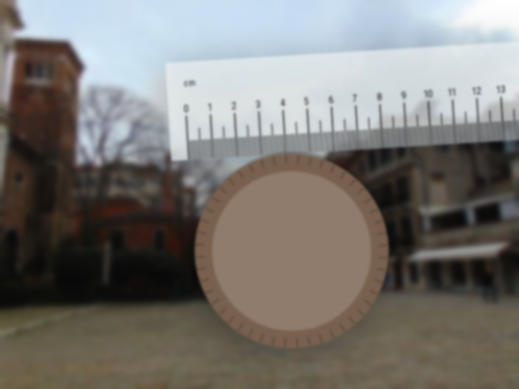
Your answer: 8cm
